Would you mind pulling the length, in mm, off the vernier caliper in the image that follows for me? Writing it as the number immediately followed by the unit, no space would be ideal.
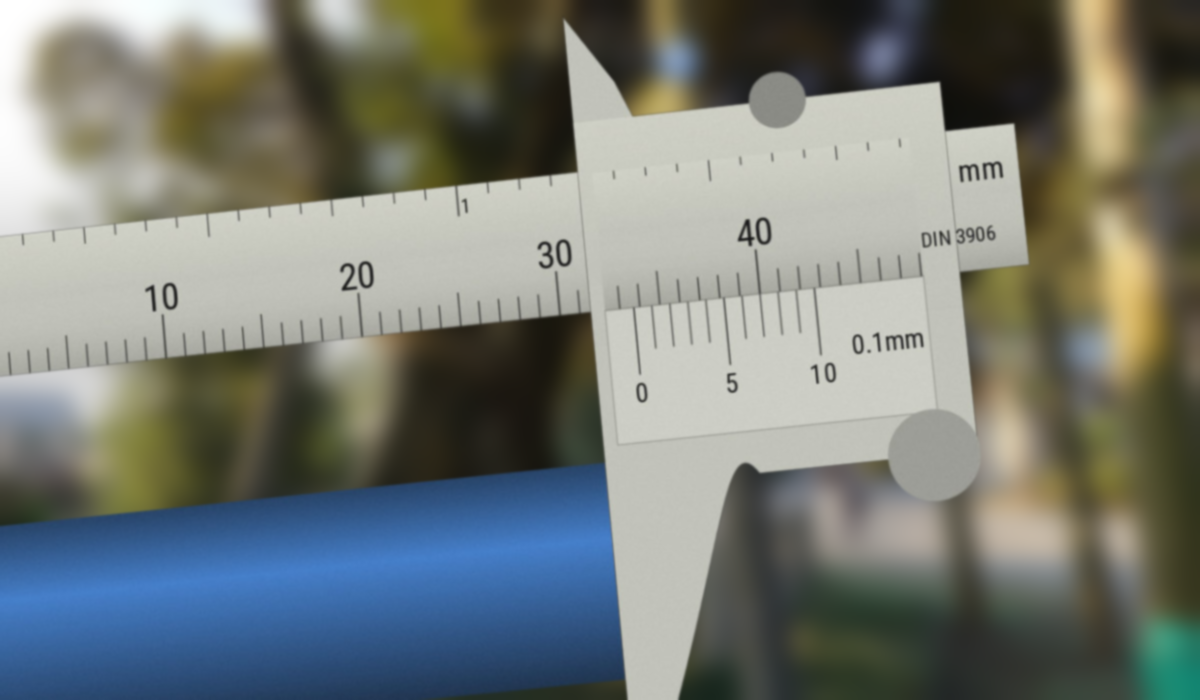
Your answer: 33.7mm
